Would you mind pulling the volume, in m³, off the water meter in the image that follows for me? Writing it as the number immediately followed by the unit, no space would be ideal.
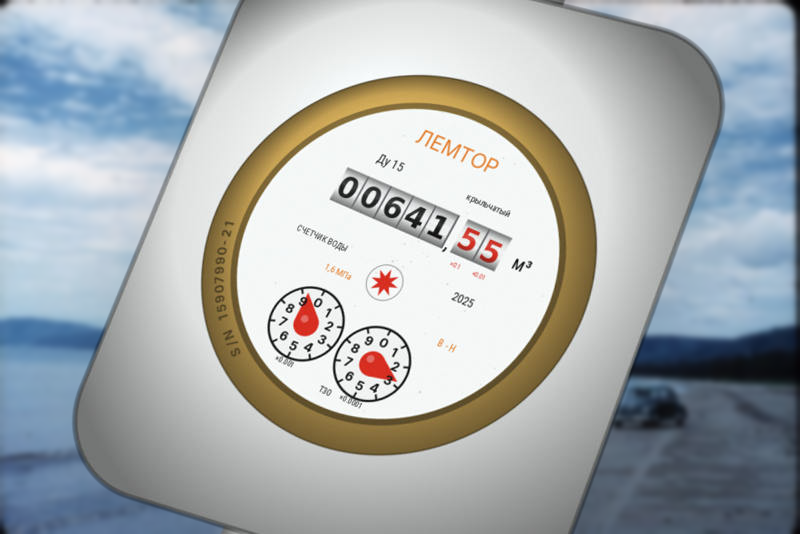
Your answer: 641.5492m³
